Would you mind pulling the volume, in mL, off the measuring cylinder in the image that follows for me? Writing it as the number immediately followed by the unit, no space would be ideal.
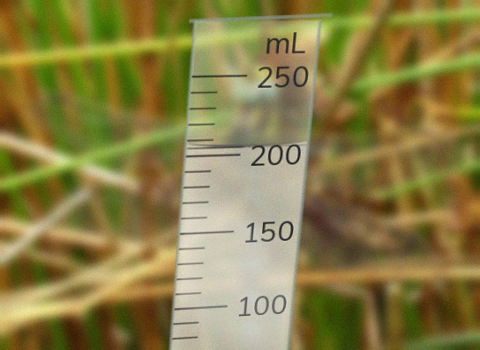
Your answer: 205mL
